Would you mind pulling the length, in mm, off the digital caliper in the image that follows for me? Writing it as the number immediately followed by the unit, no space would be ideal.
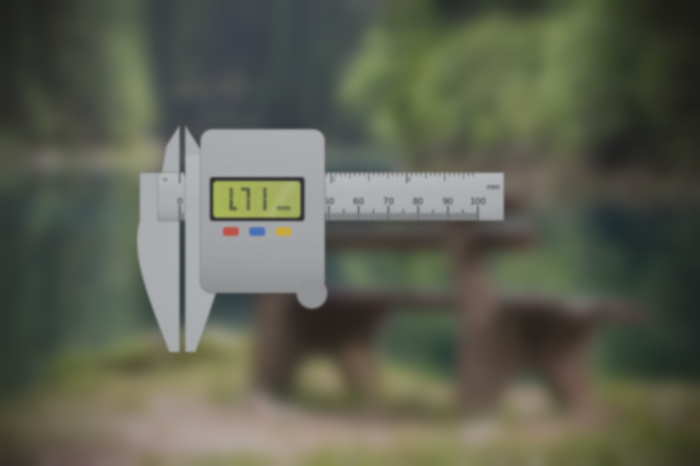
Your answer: 1.71mm
